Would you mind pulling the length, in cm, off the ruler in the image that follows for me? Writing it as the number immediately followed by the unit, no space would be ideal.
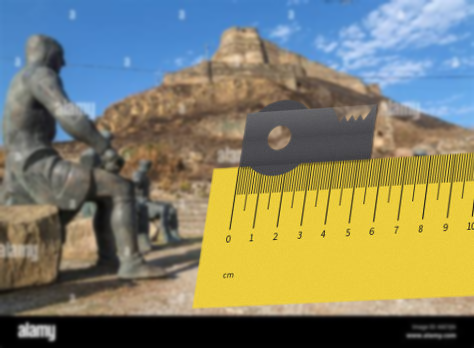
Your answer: 5.5cm
